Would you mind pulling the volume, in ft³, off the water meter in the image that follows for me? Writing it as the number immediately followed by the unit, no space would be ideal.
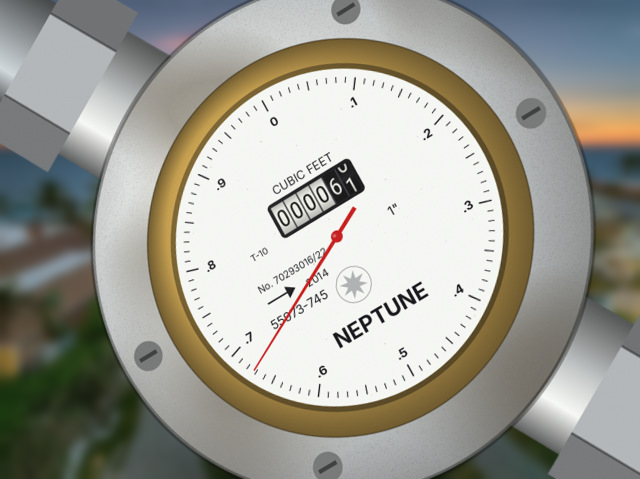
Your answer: 60.67ft³
